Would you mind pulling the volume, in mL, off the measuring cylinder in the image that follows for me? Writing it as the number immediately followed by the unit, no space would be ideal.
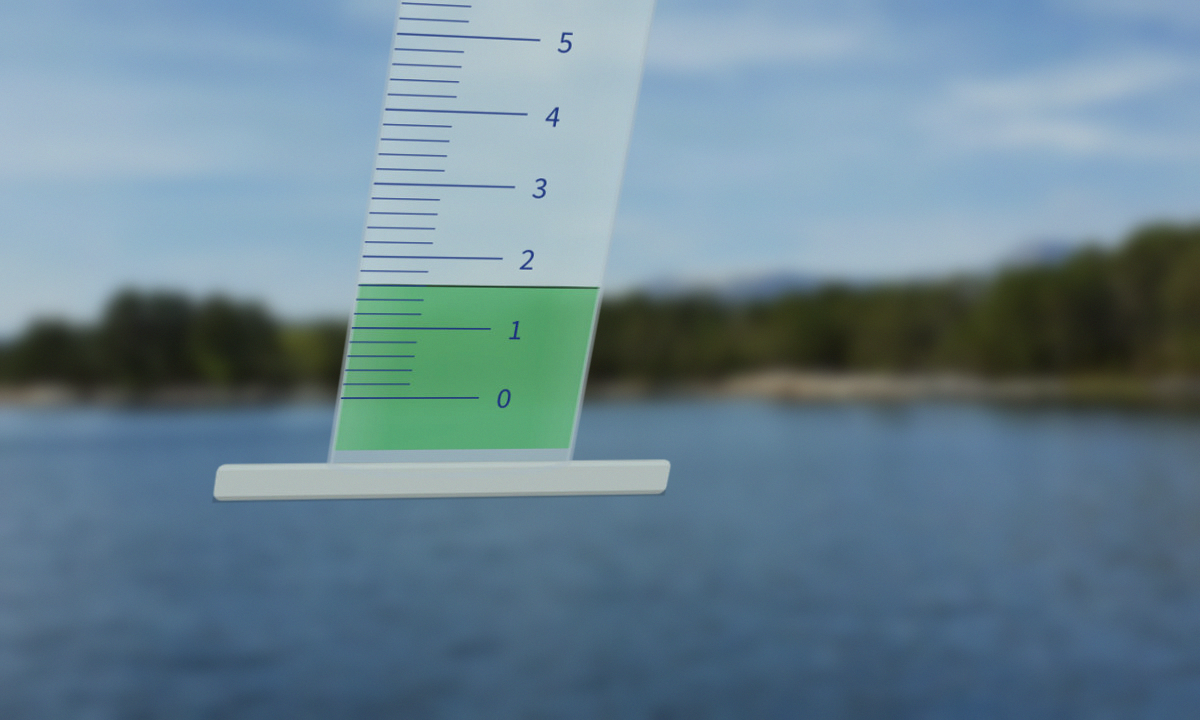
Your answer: 1.6mL
